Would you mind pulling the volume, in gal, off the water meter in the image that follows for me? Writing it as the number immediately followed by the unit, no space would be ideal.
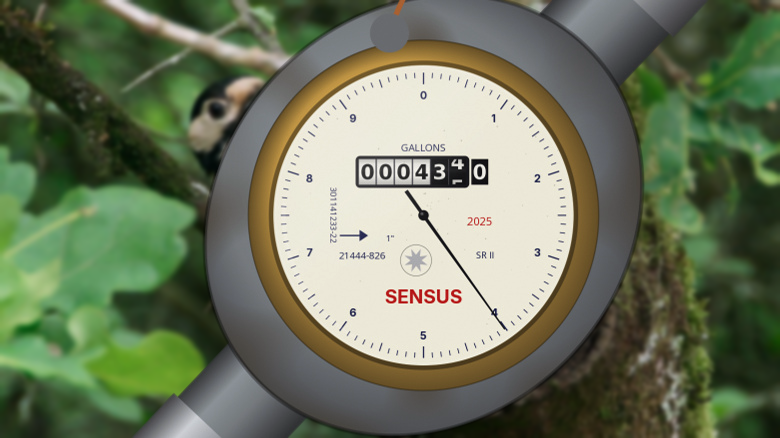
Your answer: 4344.0gal
